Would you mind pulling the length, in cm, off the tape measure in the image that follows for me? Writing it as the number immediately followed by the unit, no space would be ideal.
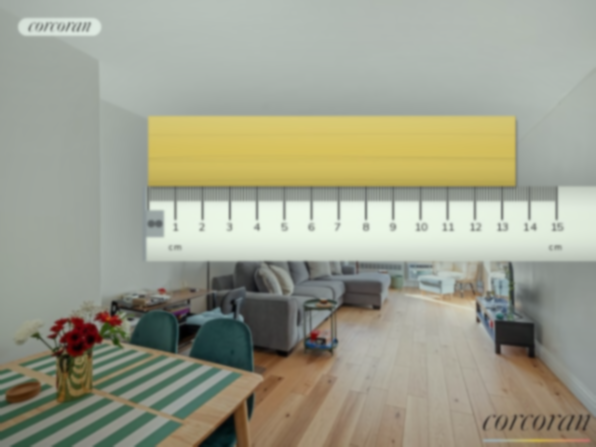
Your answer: 13.5cm
